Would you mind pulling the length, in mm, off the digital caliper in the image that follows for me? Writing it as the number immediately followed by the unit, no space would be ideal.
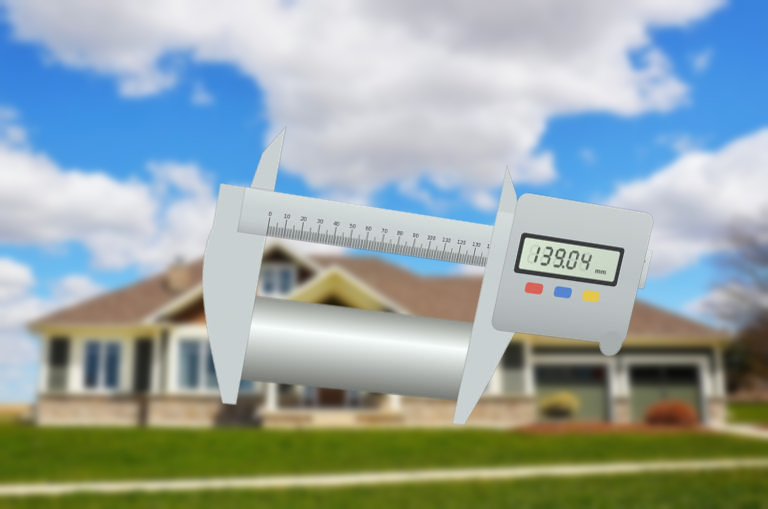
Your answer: 139.04mm
